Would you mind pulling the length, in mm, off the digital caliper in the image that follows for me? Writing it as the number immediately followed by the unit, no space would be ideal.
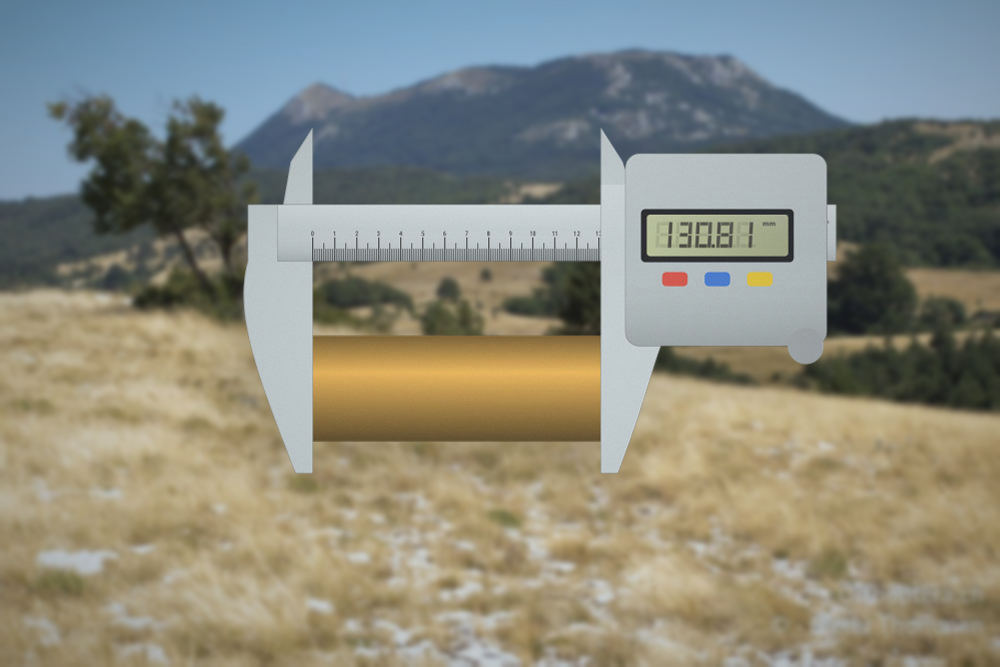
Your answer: 130.81mm
